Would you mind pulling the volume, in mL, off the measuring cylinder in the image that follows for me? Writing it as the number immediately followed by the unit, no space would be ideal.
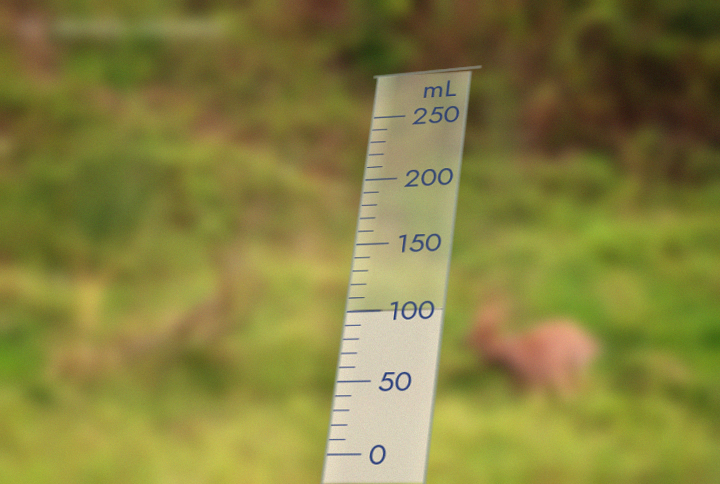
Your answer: 100mL
